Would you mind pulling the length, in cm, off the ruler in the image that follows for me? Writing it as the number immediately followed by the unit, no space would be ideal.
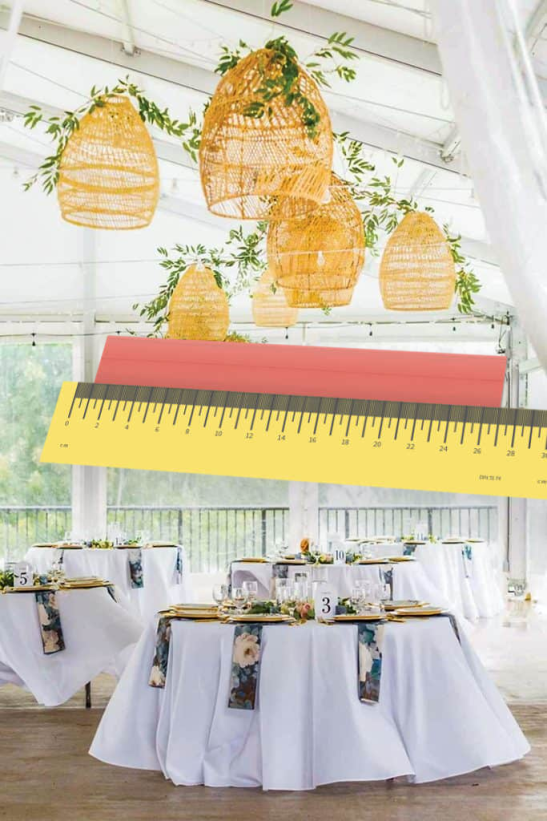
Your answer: 26cm
